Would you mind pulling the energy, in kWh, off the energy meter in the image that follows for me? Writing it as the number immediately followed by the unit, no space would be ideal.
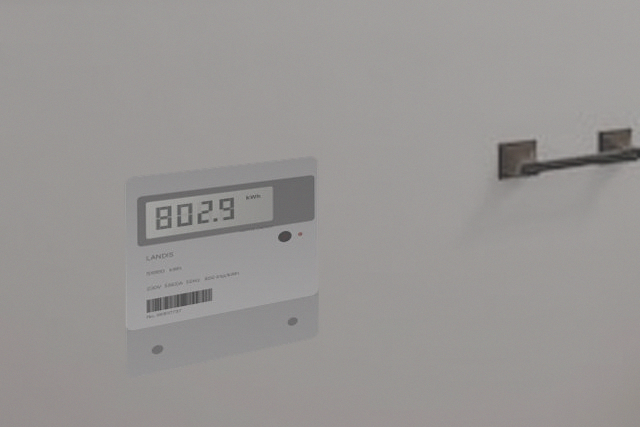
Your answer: 802.9kWh
